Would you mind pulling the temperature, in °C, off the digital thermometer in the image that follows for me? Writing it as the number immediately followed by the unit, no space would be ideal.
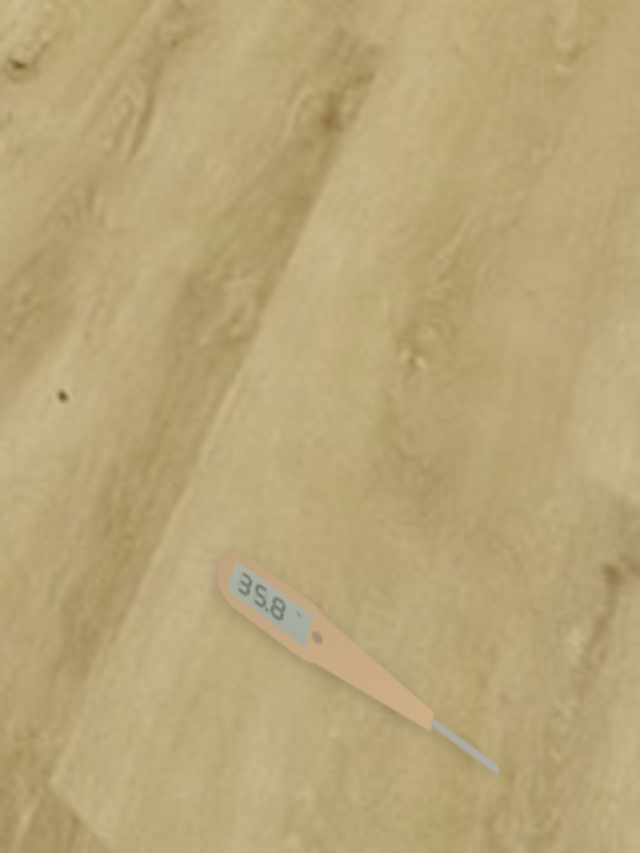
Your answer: 35.8°C
